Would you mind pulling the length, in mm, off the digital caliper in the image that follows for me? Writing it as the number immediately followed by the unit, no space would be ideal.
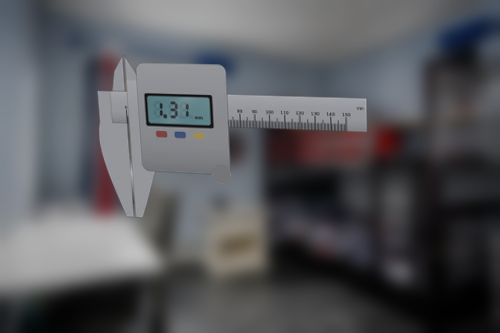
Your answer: 1.31mm
